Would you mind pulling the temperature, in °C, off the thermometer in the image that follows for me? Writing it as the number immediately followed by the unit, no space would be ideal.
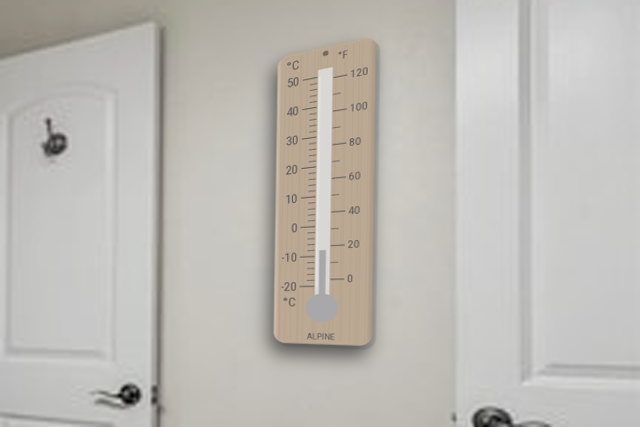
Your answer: -8°C
